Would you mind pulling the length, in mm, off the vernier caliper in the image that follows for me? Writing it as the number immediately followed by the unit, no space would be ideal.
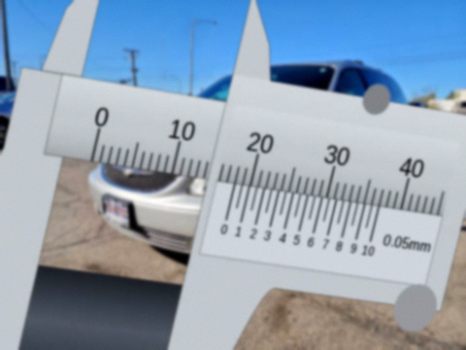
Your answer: 18.0mm
